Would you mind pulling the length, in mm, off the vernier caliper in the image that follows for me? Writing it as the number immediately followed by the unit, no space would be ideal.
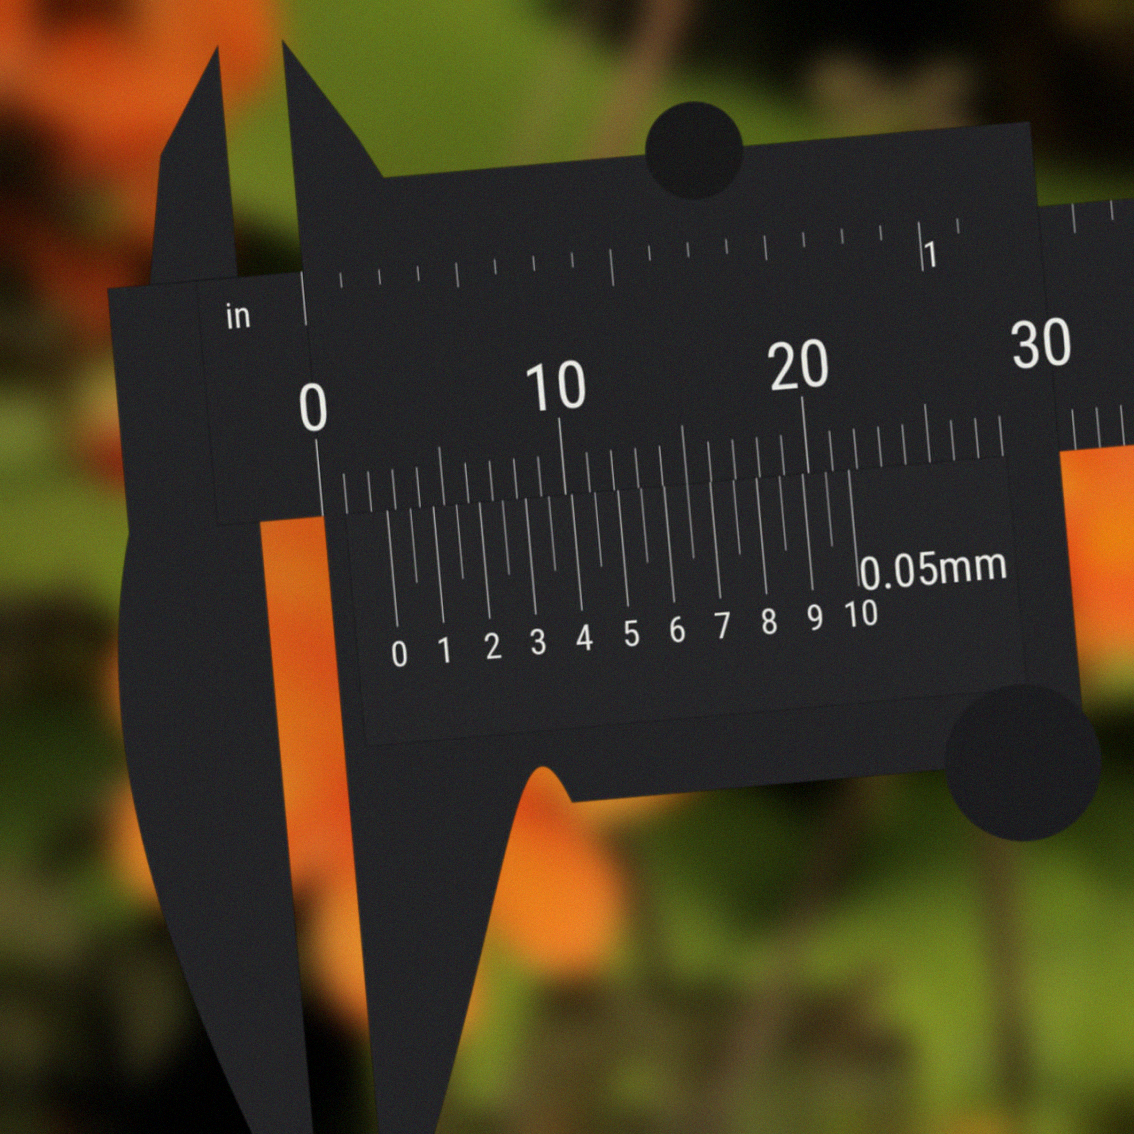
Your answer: 2.65mm
